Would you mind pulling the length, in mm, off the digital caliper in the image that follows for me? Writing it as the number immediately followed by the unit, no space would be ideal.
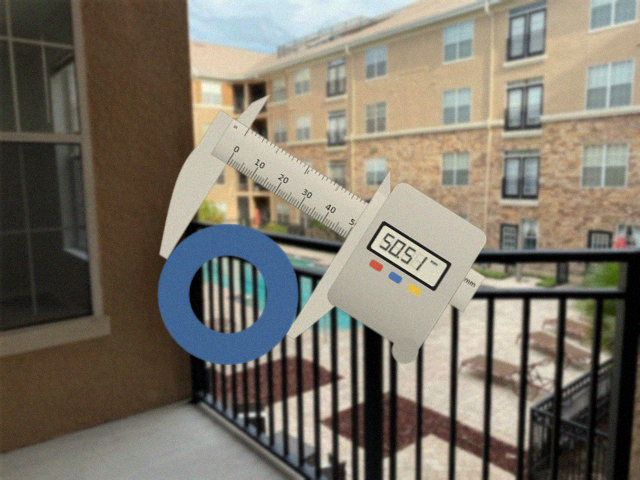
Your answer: 50.51mm
